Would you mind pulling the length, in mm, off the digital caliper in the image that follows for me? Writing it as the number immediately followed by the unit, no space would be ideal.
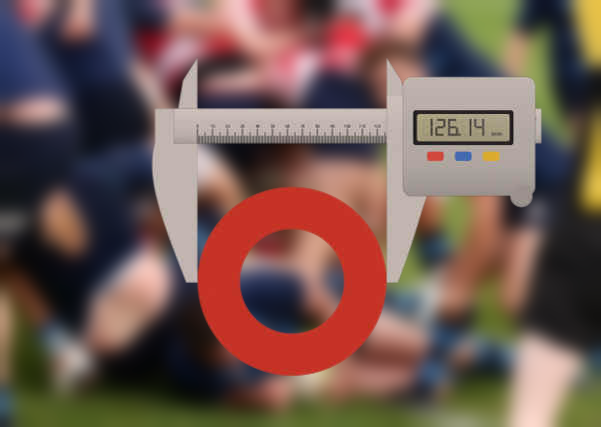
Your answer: 126.14mm
